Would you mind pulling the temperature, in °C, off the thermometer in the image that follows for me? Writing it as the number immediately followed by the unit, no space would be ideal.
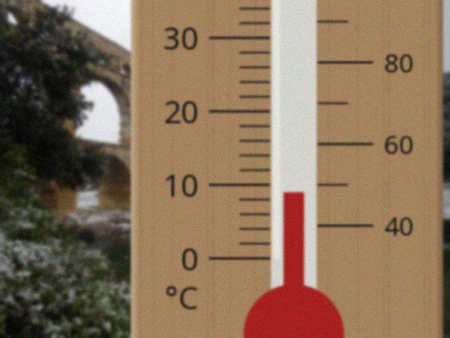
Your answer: 9°C
